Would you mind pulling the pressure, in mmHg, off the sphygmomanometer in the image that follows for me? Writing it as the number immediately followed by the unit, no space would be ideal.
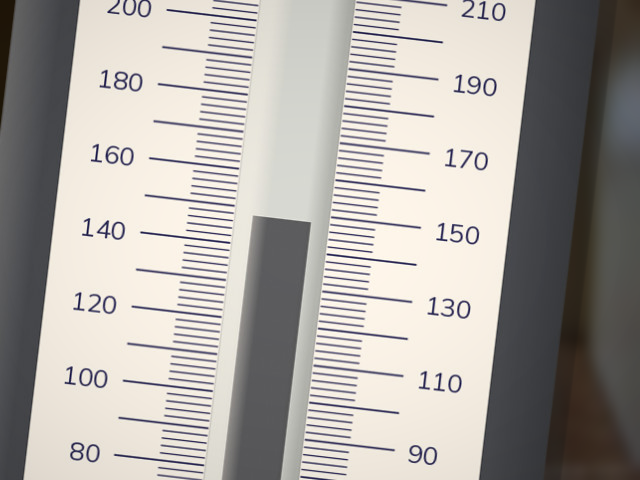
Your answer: 148mmHg
